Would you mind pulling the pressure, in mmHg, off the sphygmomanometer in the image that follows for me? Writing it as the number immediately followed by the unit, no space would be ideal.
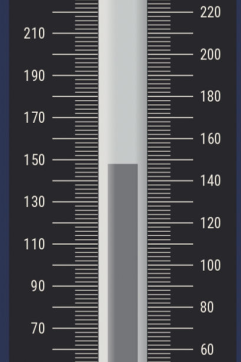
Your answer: 148mmHg
